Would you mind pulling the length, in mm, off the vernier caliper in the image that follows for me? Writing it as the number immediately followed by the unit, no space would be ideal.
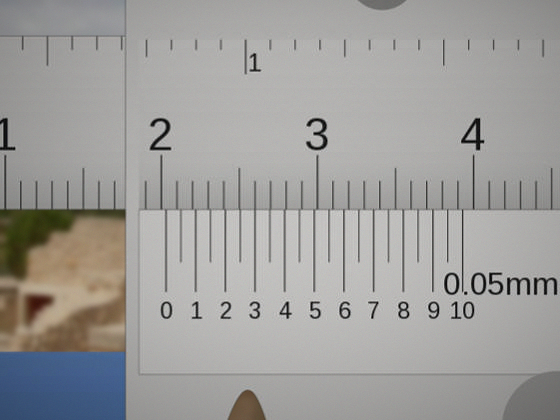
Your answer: 20.3mm
